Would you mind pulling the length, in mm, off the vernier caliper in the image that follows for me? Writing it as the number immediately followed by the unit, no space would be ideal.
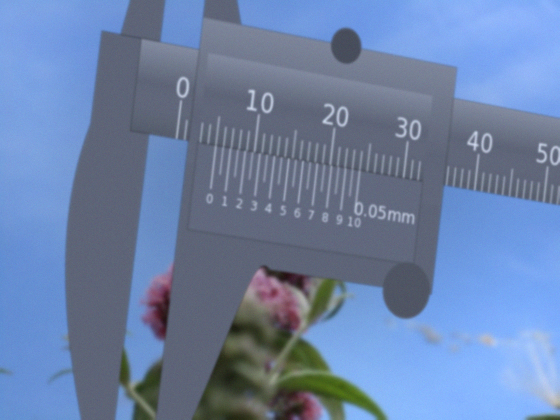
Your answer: 5.0mm
